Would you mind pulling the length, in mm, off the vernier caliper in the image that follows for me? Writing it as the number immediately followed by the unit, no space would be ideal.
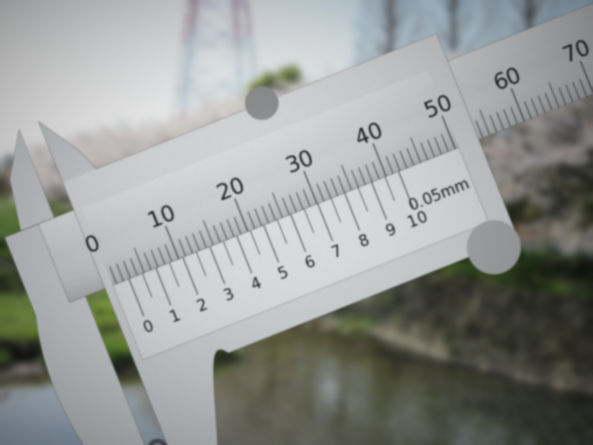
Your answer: 2.8mm
